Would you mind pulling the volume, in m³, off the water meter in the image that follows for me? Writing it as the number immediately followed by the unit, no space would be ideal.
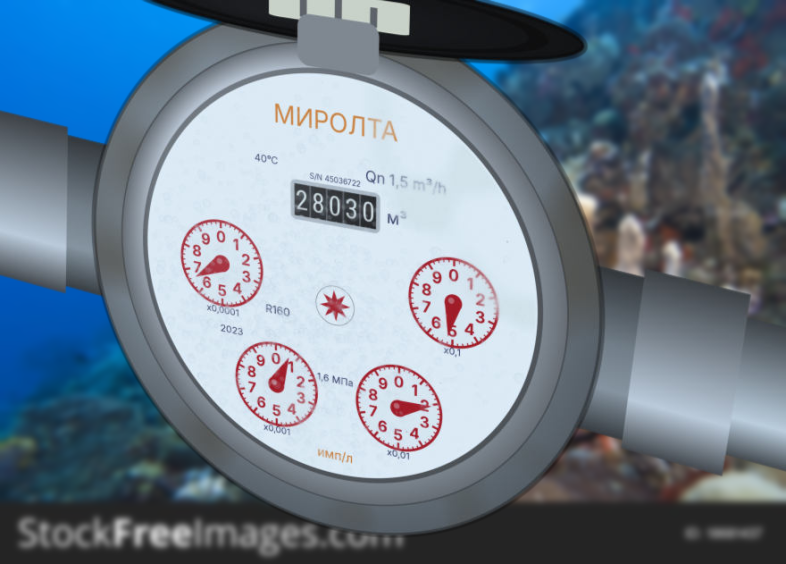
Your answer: 28030.5206m³
